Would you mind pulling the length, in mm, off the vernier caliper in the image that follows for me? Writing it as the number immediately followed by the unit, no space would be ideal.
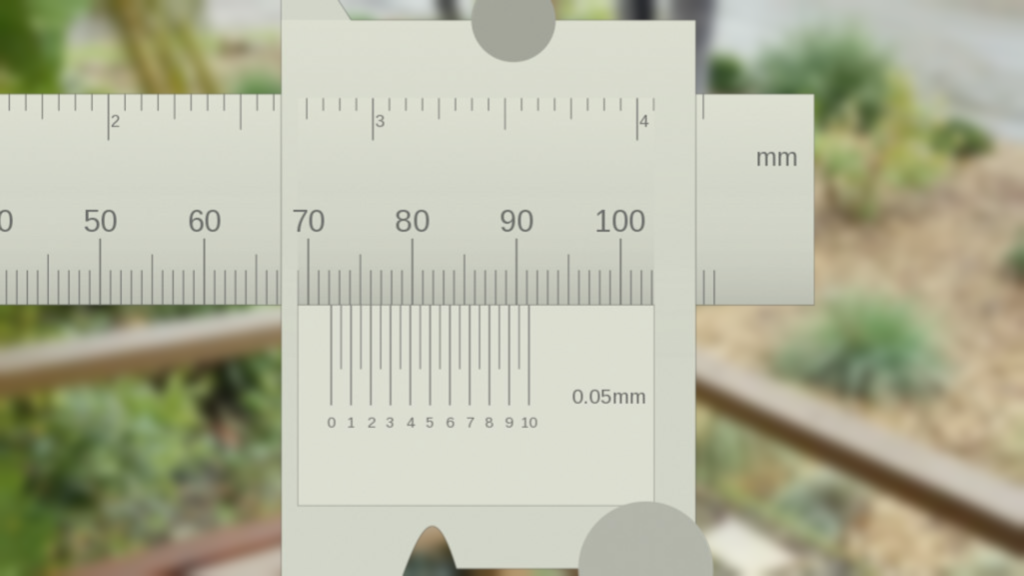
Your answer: 72.2mm
